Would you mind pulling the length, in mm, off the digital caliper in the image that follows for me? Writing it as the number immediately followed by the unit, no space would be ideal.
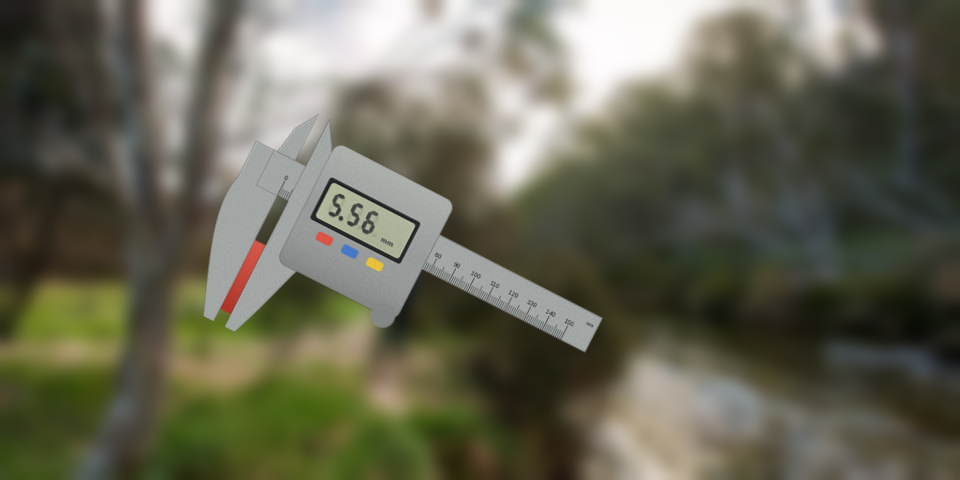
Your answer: 5.56mm
